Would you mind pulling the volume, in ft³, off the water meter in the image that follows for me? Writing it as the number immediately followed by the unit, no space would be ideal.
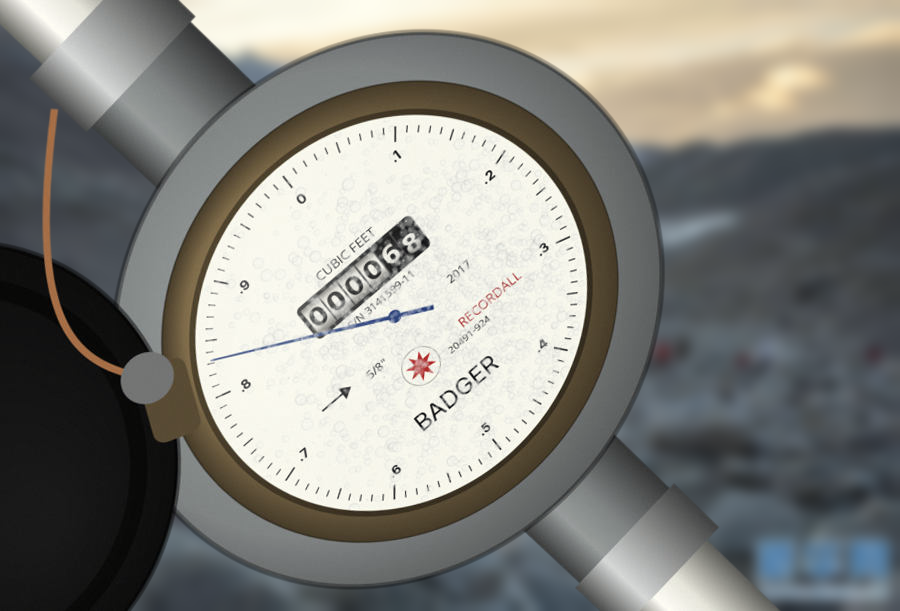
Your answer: 67.83ft³
